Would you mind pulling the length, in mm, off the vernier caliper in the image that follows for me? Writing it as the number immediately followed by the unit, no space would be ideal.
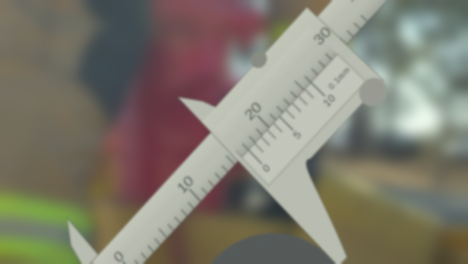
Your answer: 17.0mm
